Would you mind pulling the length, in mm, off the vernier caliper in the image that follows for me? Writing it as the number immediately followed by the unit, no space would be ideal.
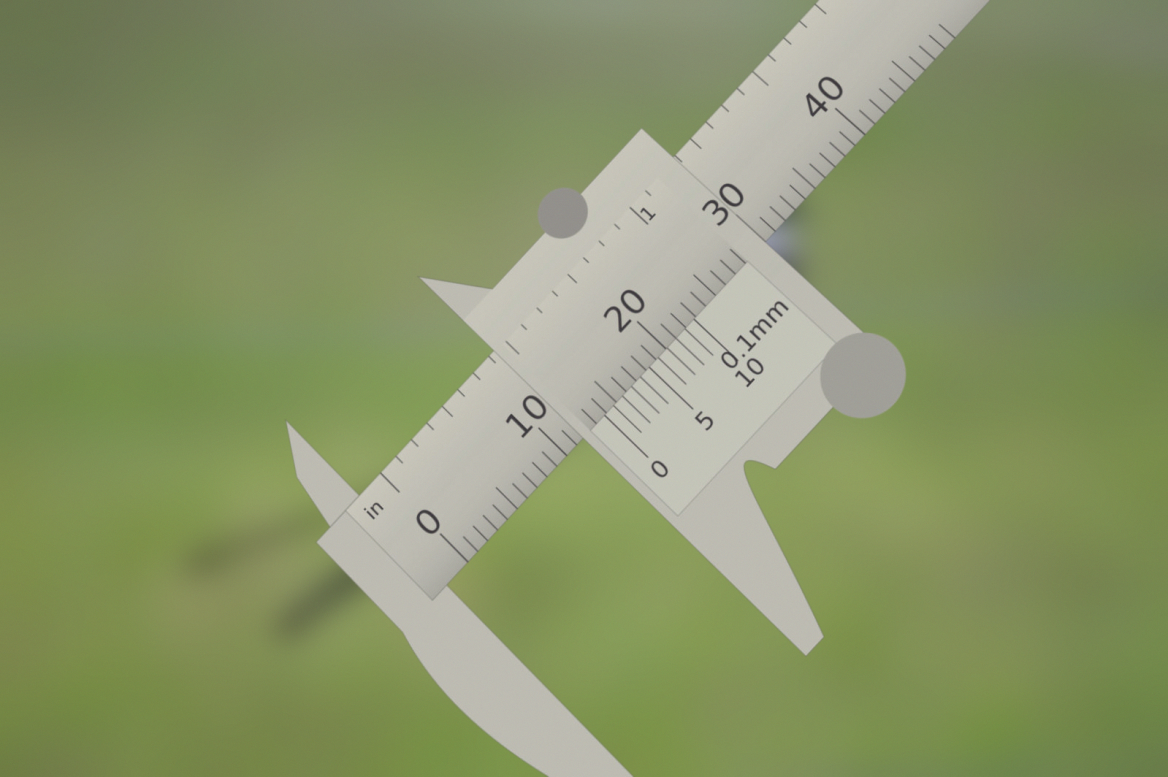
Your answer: 13.8mm
